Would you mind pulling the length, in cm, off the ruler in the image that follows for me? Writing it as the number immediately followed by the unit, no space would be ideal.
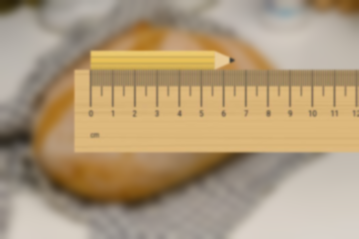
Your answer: 6.5cm
